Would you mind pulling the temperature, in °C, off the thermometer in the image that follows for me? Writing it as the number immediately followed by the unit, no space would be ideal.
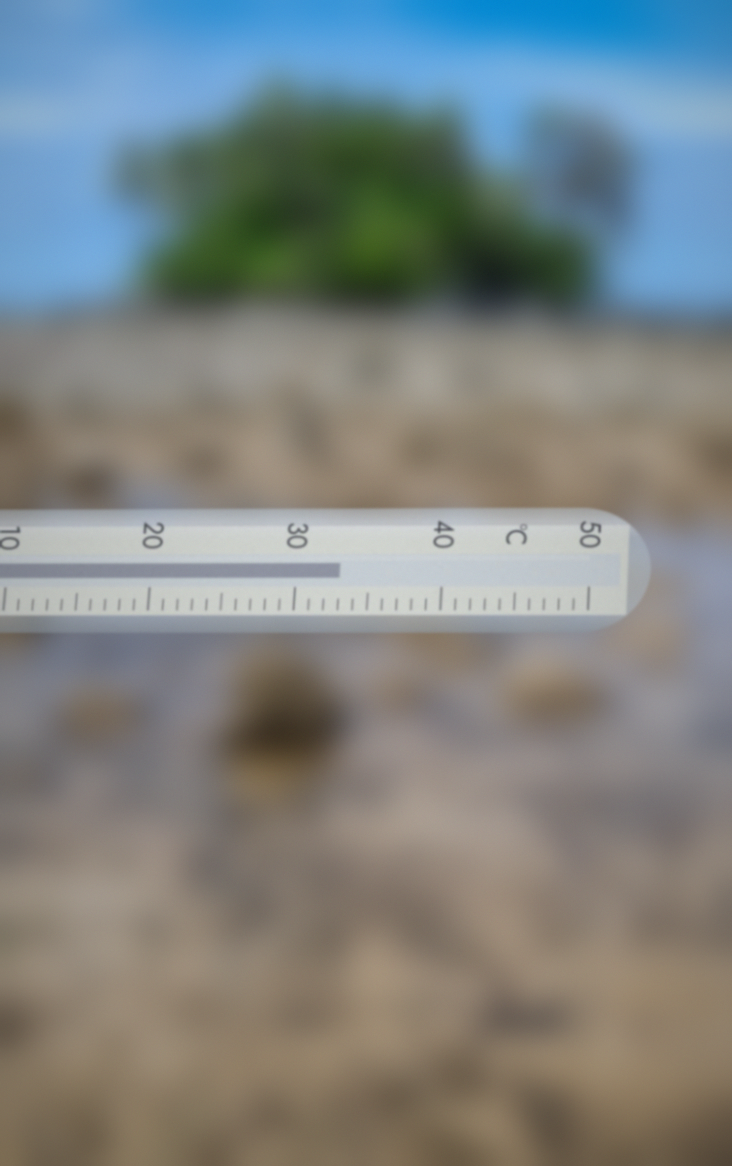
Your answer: 33°C
